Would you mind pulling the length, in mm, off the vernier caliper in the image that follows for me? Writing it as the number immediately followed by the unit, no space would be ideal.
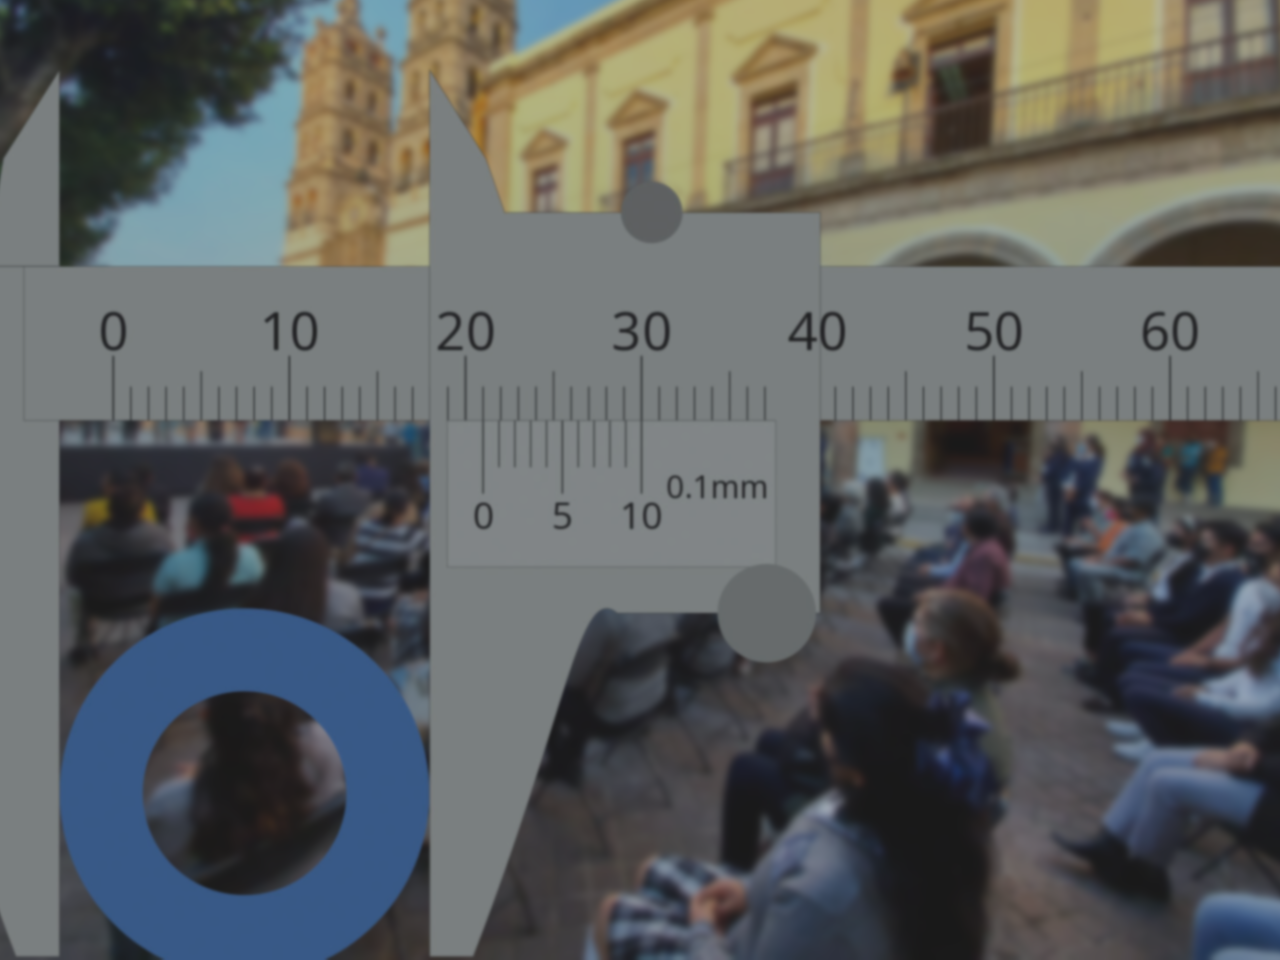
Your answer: 21.0mm
